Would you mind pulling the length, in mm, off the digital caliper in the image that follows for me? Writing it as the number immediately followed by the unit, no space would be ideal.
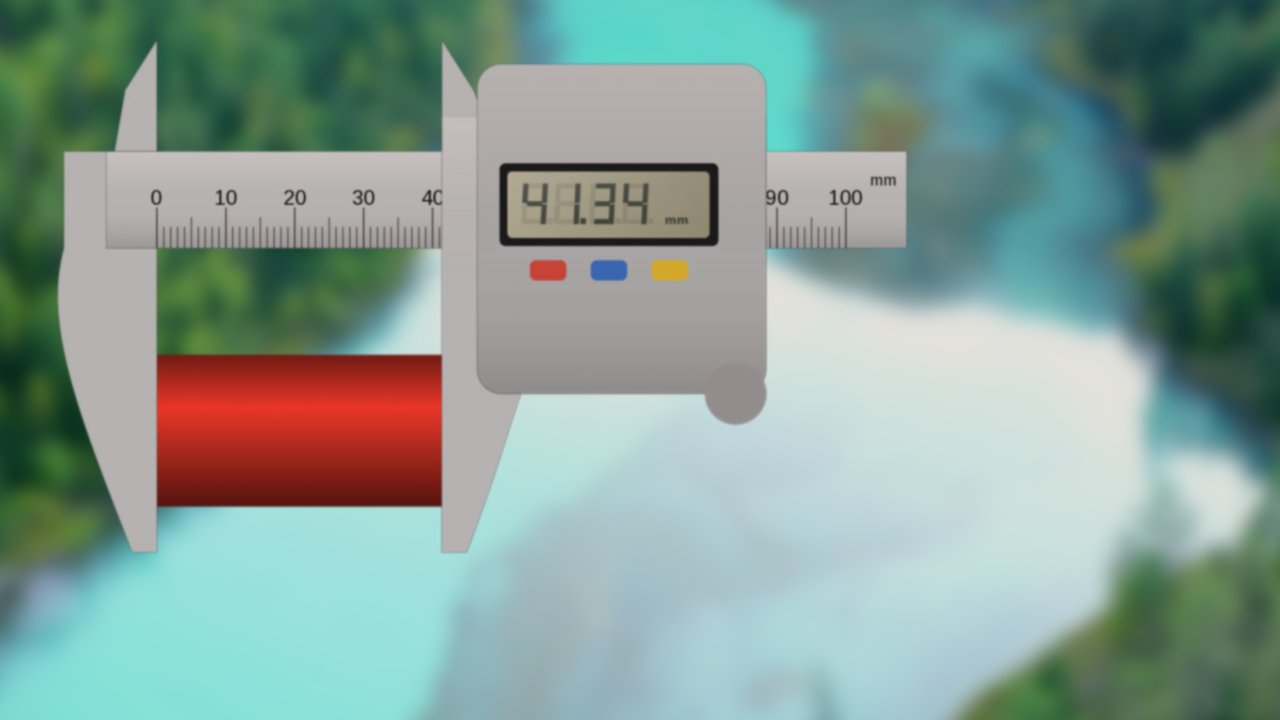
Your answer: 41.34mm
